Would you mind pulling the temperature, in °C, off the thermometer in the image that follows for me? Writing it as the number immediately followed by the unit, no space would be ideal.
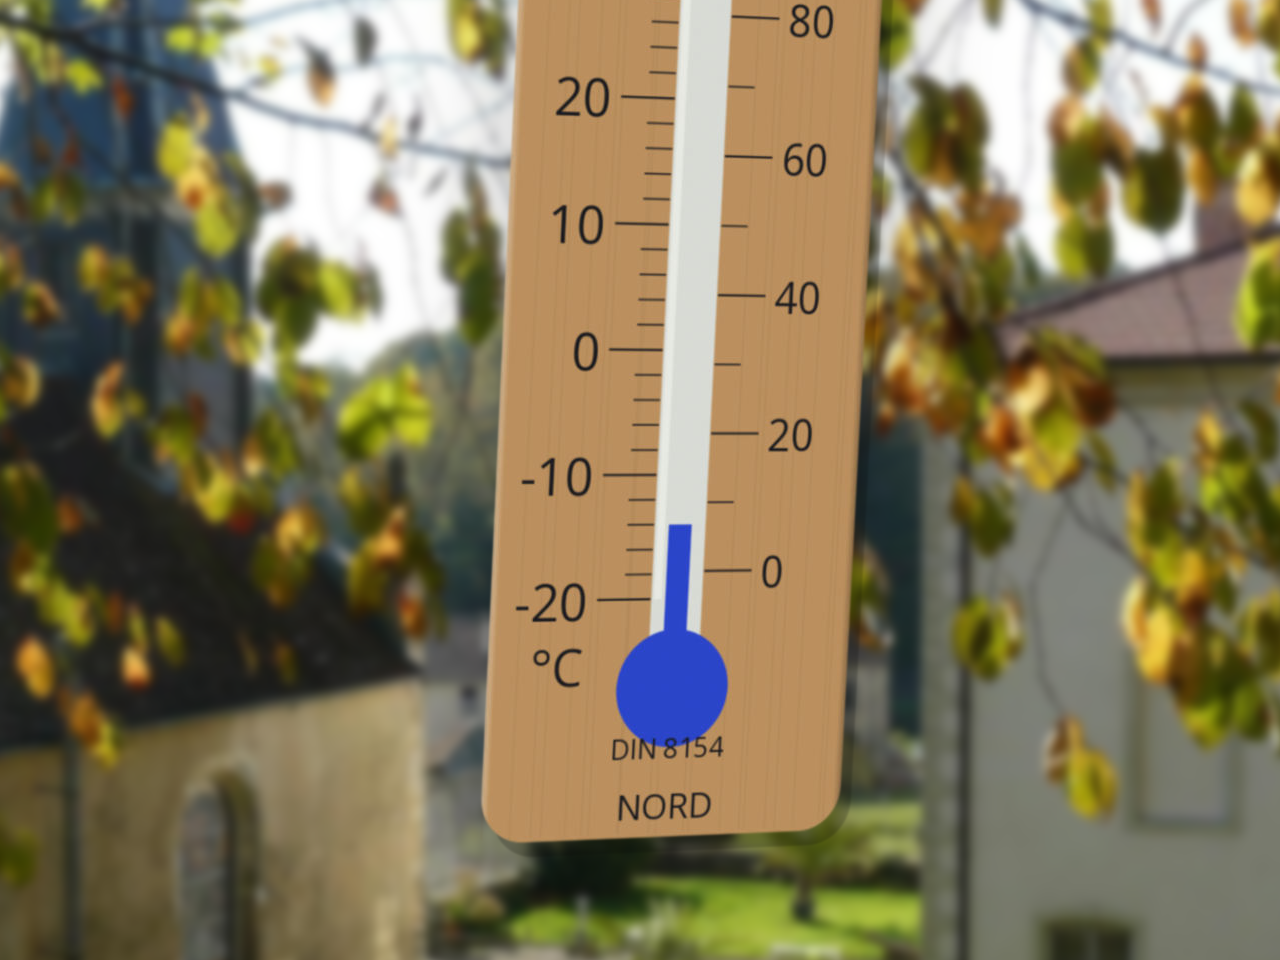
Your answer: -14°C
